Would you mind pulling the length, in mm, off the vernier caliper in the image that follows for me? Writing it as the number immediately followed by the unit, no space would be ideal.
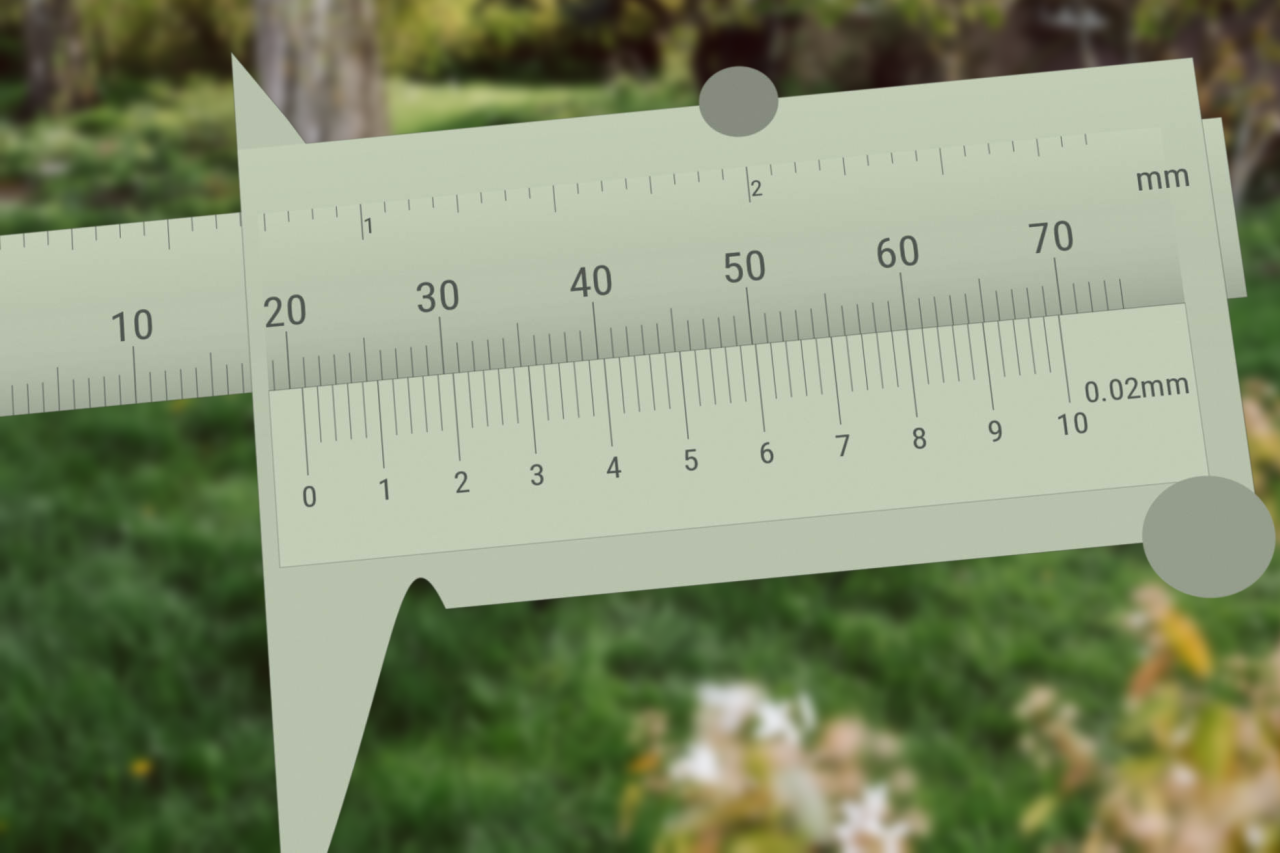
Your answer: 20.8mm
